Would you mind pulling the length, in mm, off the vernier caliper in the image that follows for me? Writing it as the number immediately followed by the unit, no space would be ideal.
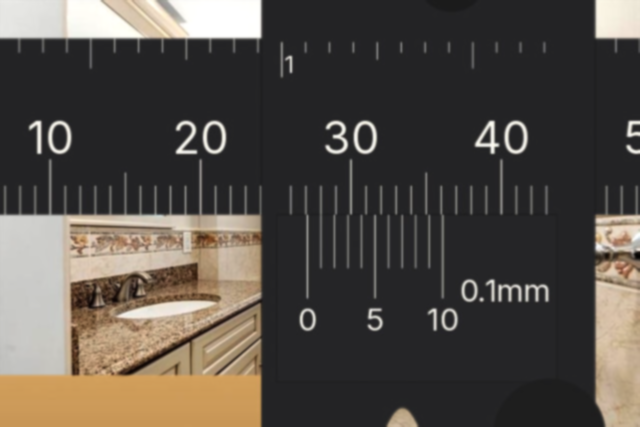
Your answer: 27.1mm
